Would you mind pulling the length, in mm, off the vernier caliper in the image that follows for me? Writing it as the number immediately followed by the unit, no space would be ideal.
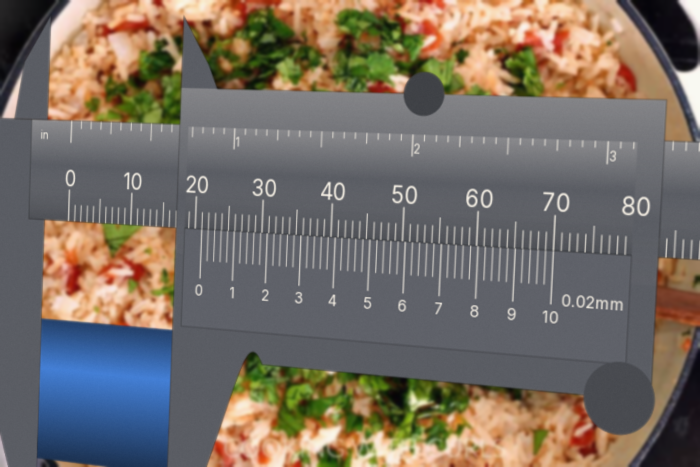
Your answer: 21.0mm
